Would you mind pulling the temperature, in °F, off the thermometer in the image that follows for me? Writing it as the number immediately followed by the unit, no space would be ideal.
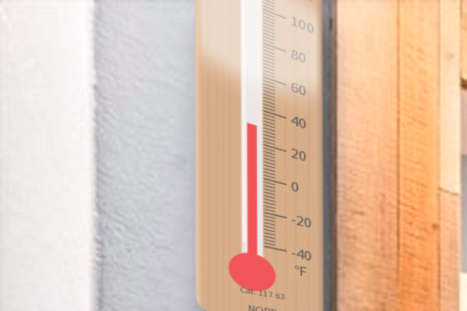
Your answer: 30°F
